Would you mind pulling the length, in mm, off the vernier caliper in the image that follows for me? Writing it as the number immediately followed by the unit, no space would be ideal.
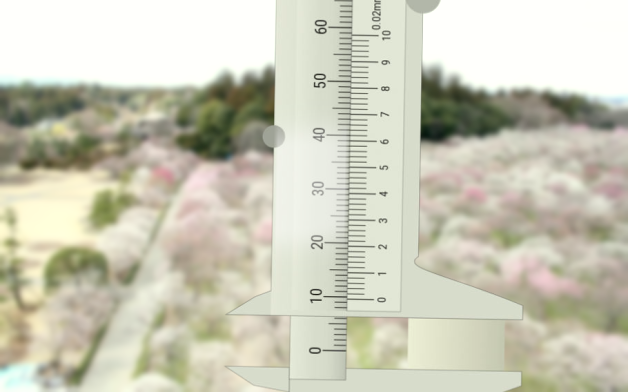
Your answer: 9.6mm
